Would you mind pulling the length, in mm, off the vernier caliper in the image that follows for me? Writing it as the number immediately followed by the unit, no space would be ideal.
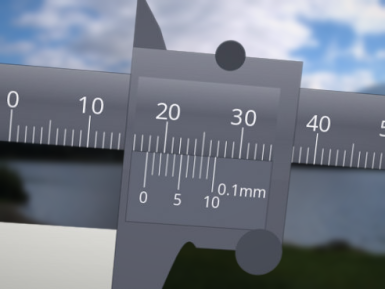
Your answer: 17.8mm
